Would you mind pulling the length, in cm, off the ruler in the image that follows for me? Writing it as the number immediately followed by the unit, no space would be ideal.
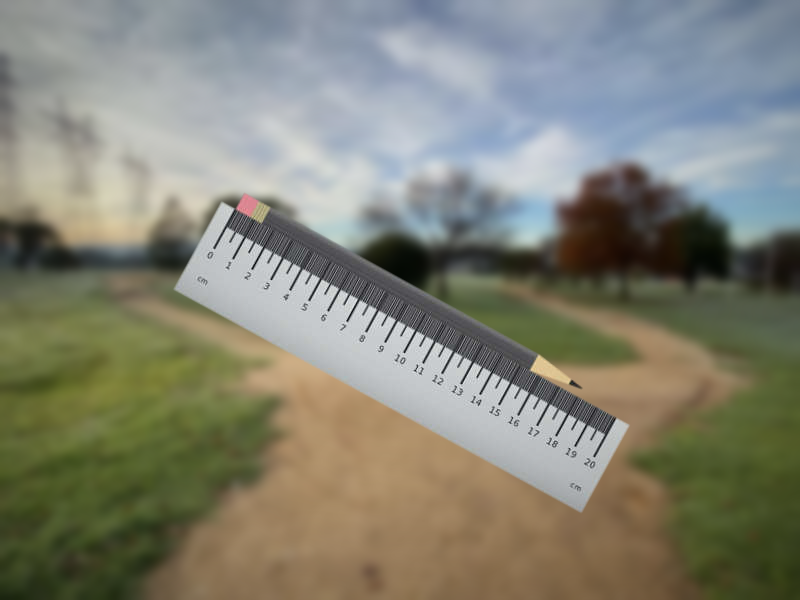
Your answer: 18cm
